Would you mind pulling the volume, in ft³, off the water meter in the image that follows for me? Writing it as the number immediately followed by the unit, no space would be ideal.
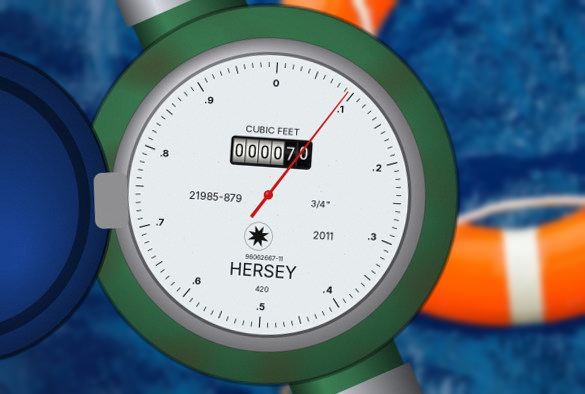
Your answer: 70.09ft³
